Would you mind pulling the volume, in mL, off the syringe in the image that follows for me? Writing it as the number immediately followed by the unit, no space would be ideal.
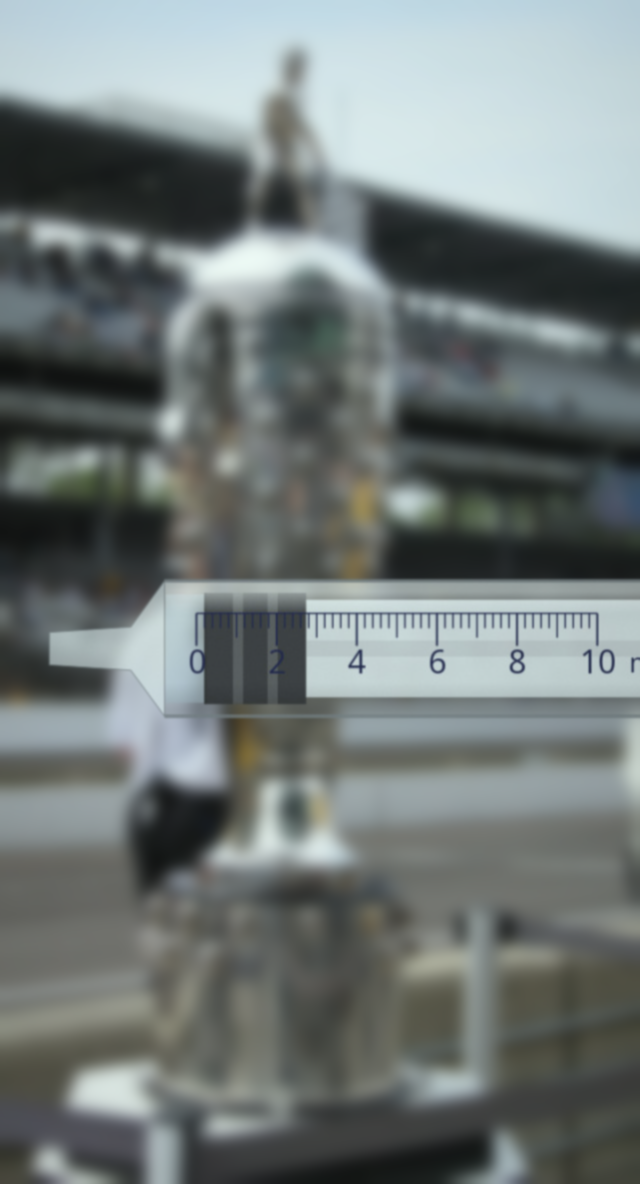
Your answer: 0.2mL
